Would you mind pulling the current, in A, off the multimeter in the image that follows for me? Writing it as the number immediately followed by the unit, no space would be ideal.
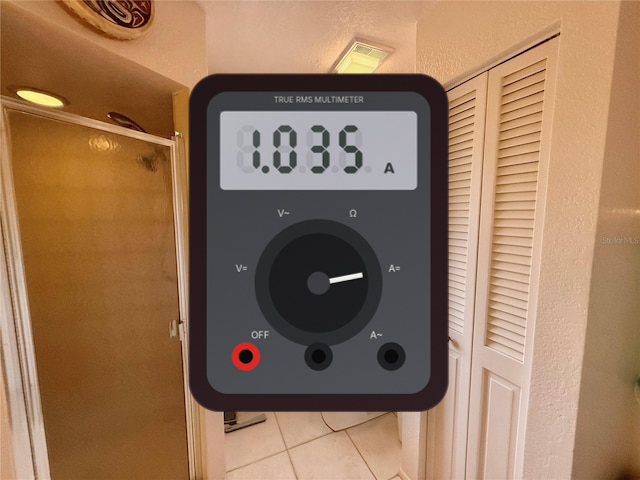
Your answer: 1.035A
